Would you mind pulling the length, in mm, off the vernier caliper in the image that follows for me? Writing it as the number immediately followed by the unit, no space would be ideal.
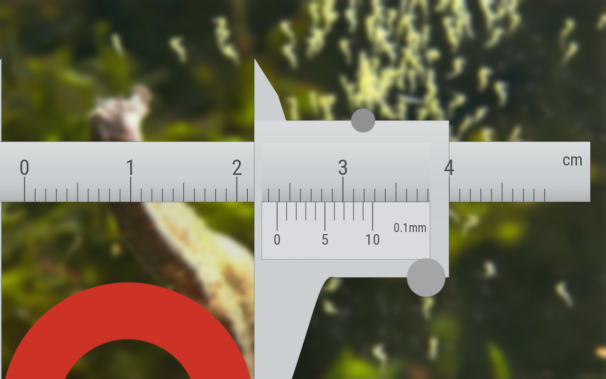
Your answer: 23.8mm
